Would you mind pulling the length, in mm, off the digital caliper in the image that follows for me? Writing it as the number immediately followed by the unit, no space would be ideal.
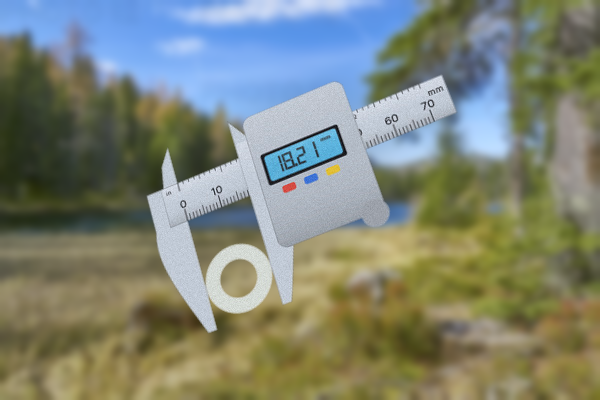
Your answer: 18.21mm
